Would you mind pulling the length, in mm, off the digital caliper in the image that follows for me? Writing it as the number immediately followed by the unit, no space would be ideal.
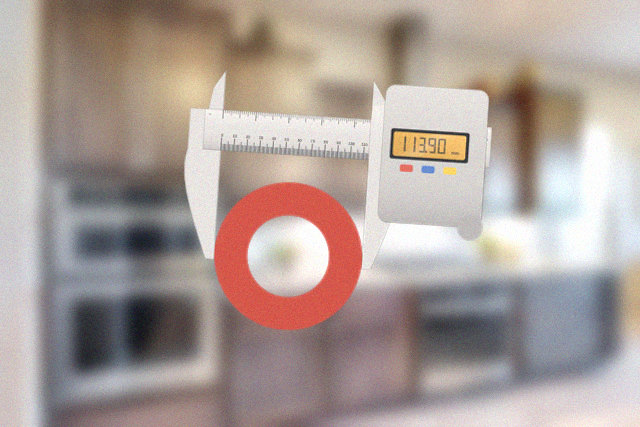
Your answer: 113.90mm
